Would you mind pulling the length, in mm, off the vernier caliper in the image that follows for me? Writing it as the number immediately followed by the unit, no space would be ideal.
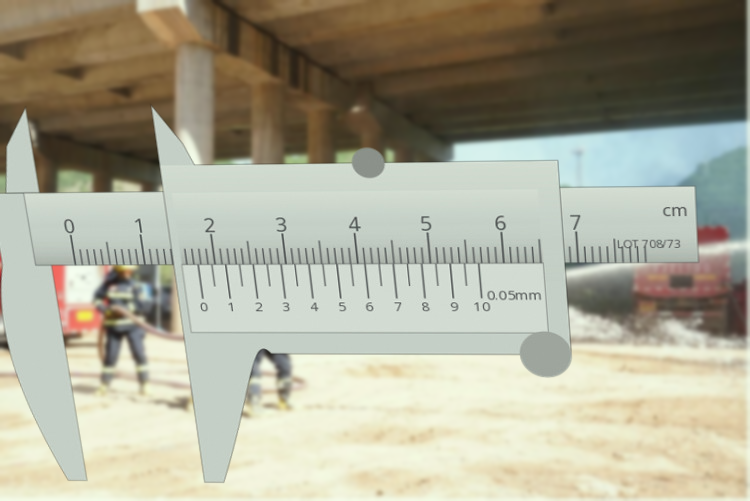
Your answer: 17.6mm
